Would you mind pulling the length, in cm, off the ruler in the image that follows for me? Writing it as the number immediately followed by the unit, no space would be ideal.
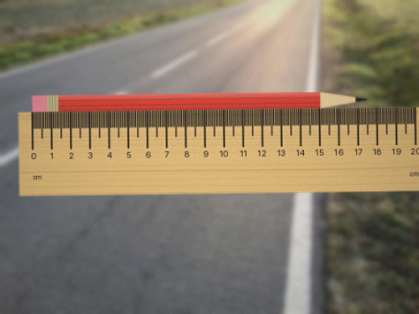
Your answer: 17.5cm
